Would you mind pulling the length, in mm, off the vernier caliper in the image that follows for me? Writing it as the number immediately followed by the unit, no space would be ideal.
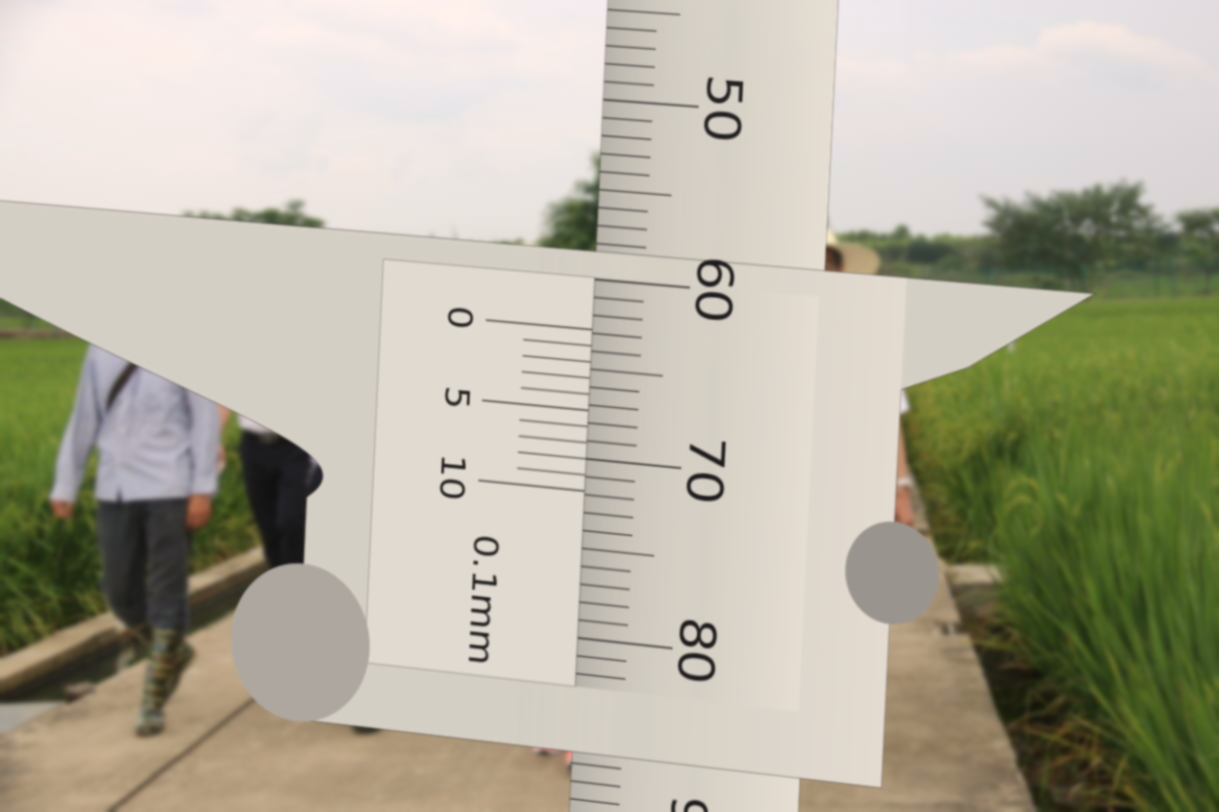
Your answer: 62.8mm
